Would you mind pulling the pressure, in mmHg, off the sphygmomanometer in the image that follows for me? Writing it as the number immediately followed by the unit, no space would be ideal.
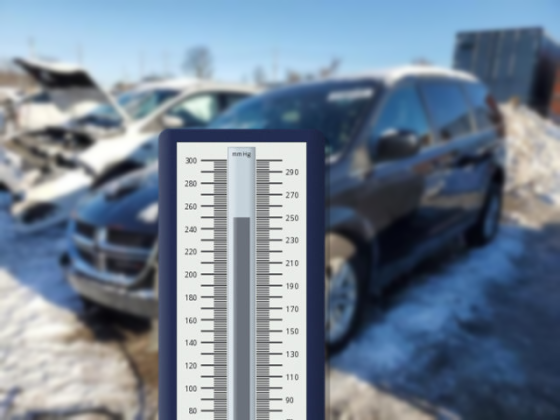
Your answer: 250mmHg
